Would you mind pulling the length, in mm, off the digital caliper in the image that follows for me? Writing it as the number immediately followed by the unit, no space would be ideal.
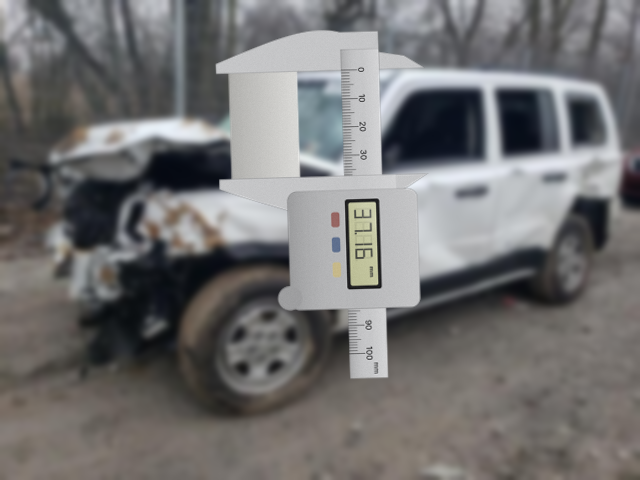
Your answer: 37.16mm
